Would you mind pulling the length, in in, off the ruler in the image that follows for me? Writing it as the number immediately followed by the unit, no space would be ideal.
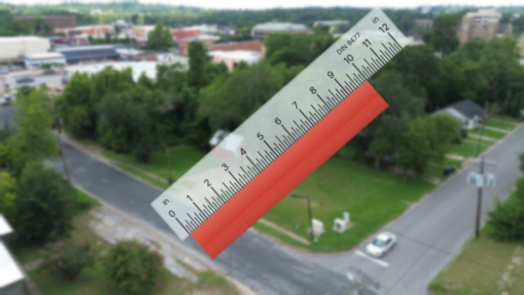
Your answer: 10in
